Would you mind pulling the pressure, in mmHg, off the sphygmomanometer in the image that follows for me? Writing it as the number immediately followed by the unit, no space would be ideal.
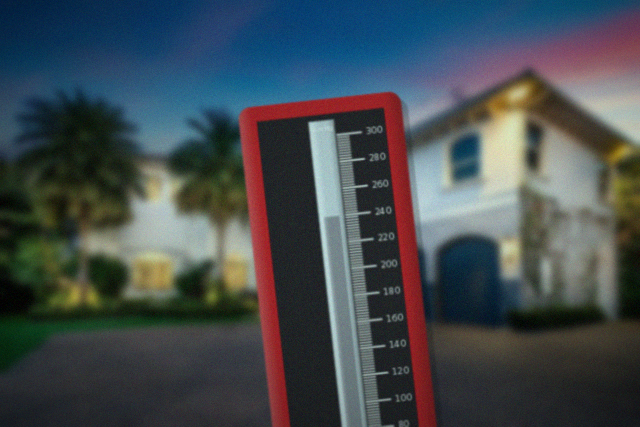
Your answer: 240mmHg
